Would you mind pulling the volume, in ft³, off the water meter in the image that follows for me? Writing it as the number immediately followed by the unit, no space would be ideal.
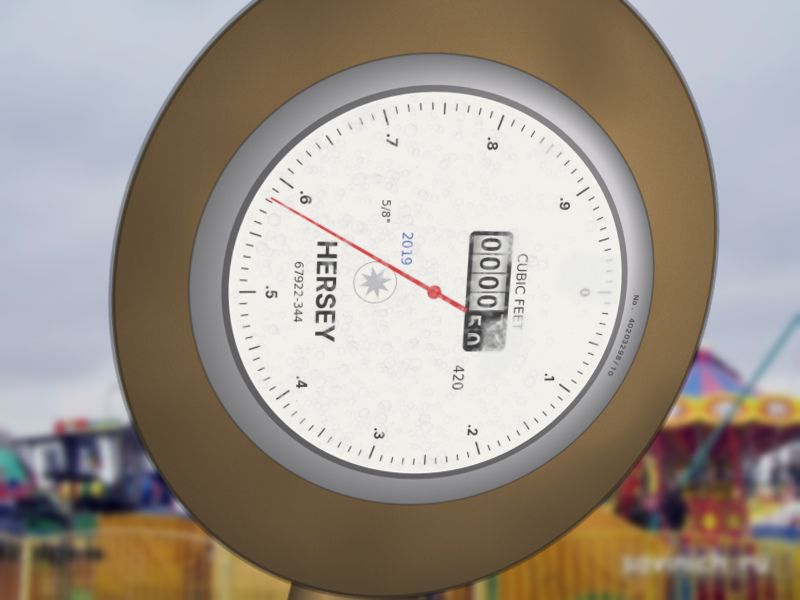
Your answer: 49.58ft³
